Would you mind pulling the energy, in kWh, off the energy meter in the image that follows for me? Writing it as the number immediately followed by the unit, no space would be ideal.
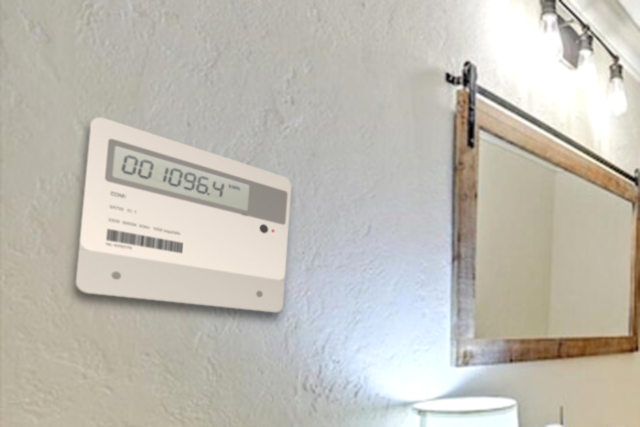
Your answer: 1096.4kWh
